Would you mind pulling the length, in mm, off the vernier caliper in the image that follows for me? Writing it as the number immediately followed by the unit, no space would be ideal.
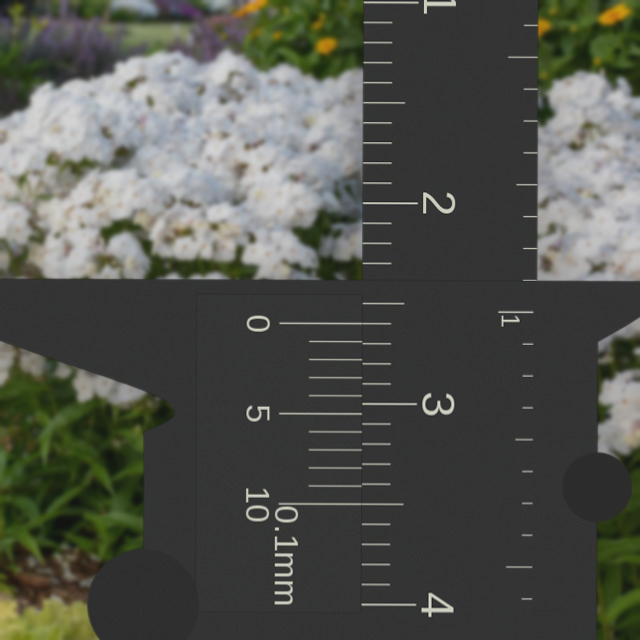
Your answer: 26.0mm
